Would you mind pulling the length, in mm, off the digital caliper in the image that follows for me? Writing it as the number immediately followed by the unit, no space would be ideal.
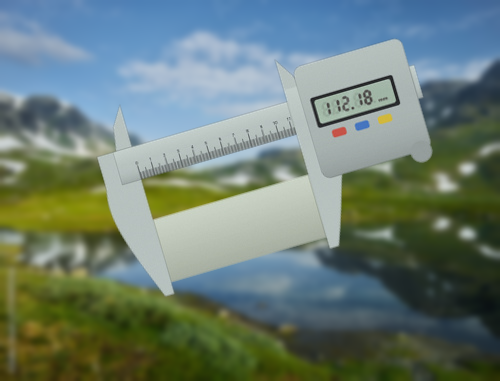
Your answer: 112.18mm
